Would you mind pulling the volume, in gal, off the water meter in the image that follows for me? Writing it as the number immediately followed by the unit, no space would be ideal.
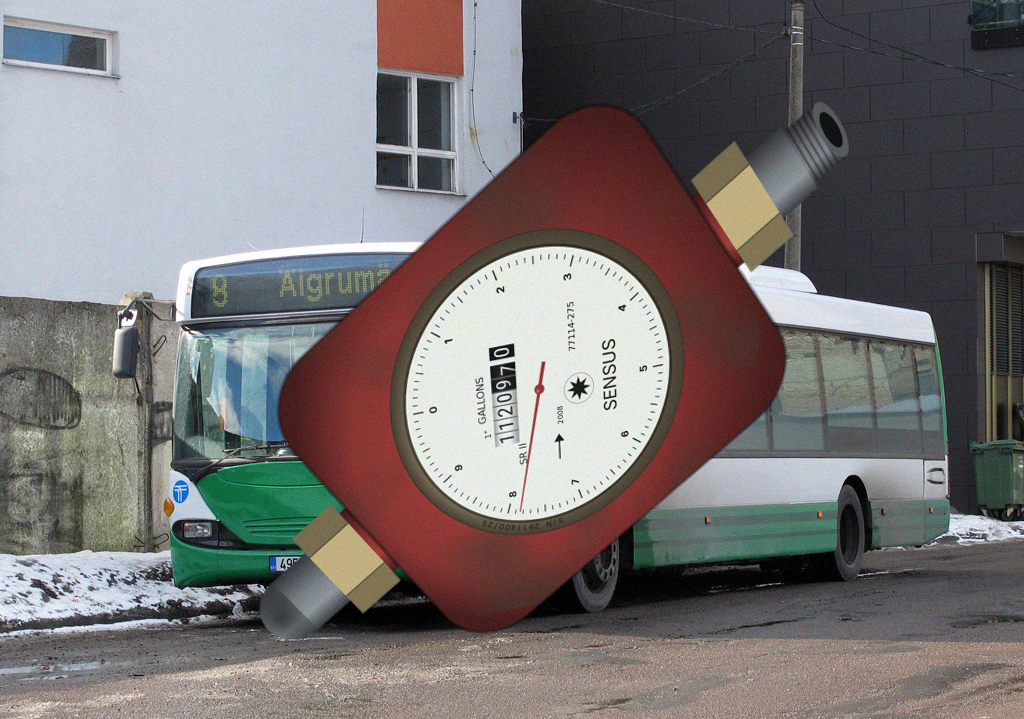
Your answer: 1120967.8gal
